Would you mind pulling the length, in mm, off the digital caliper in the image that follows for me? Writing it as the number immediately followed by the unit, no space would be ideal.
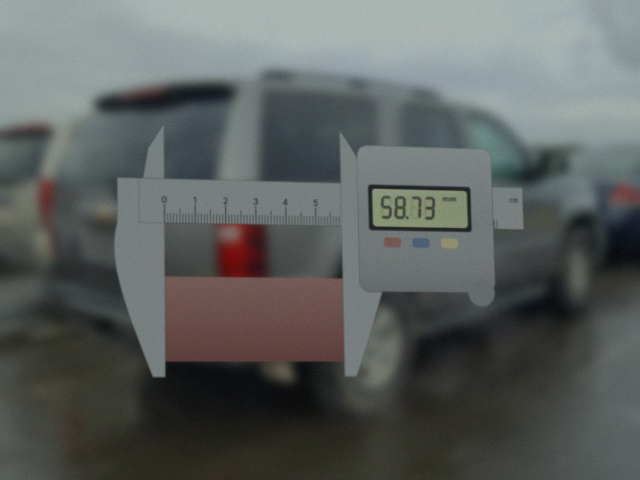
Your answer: 58.73mm
